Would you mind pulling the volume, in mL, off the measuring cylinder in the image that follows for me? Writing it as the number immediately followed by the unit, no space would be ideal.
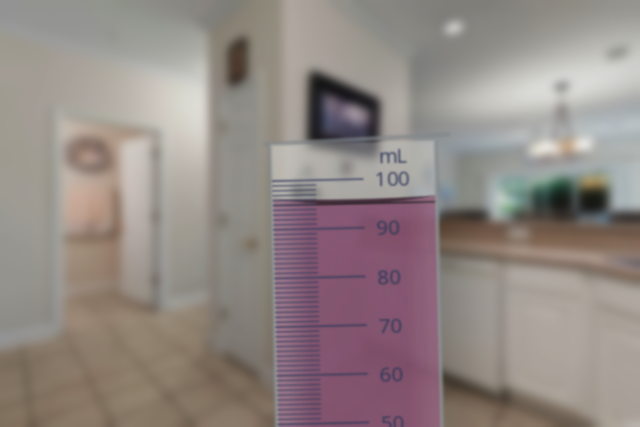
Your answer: 95mL
